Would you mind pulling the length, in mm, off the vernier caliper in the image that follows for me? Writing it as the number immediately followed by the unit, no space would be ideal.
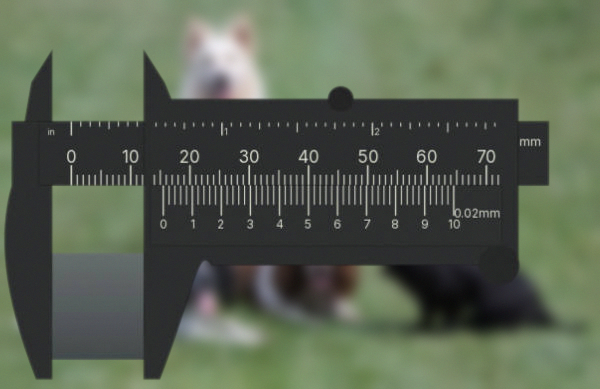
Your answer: 15.5mm
